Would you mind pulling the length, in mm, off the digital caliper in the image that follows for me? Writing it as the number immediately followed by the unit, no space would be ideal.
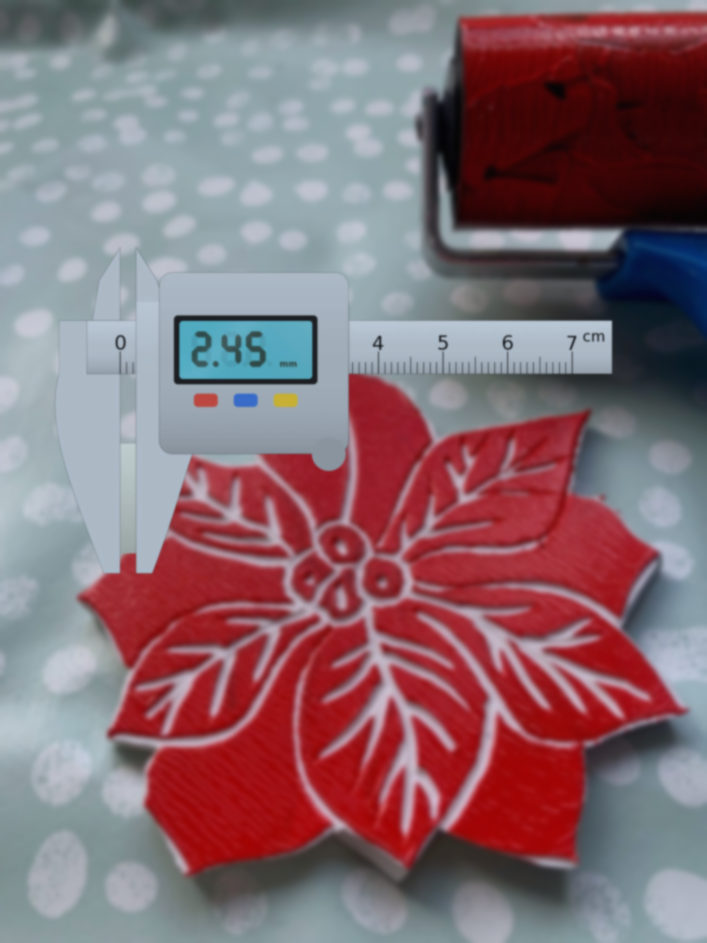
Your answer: 2.45mm
